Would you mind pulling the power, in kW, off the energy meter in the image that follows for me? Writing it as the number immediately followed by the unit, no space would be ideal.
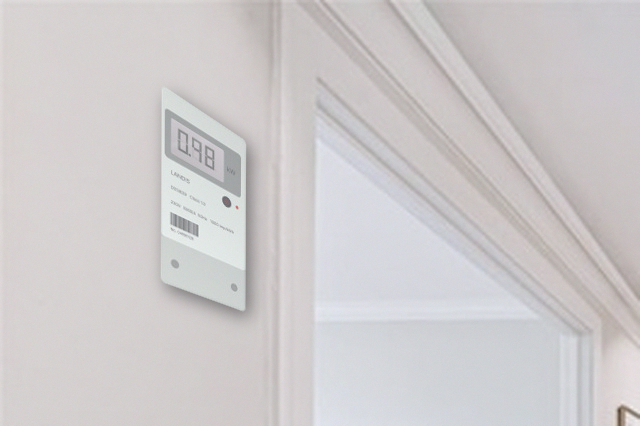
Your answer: 0.98kW
